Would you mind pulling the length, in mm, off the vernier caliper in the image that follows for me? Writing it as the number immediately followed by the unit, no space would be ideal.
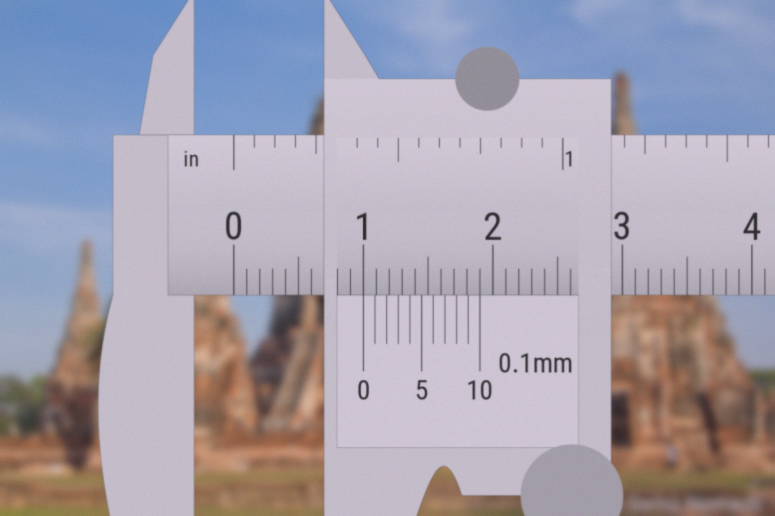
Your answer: 10.0mm
